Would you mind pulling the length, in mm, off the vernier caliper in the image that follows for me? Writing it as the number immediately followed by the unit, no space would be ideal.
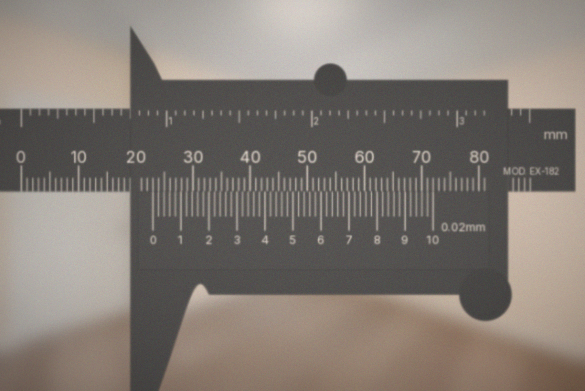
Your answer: 23.0mm
